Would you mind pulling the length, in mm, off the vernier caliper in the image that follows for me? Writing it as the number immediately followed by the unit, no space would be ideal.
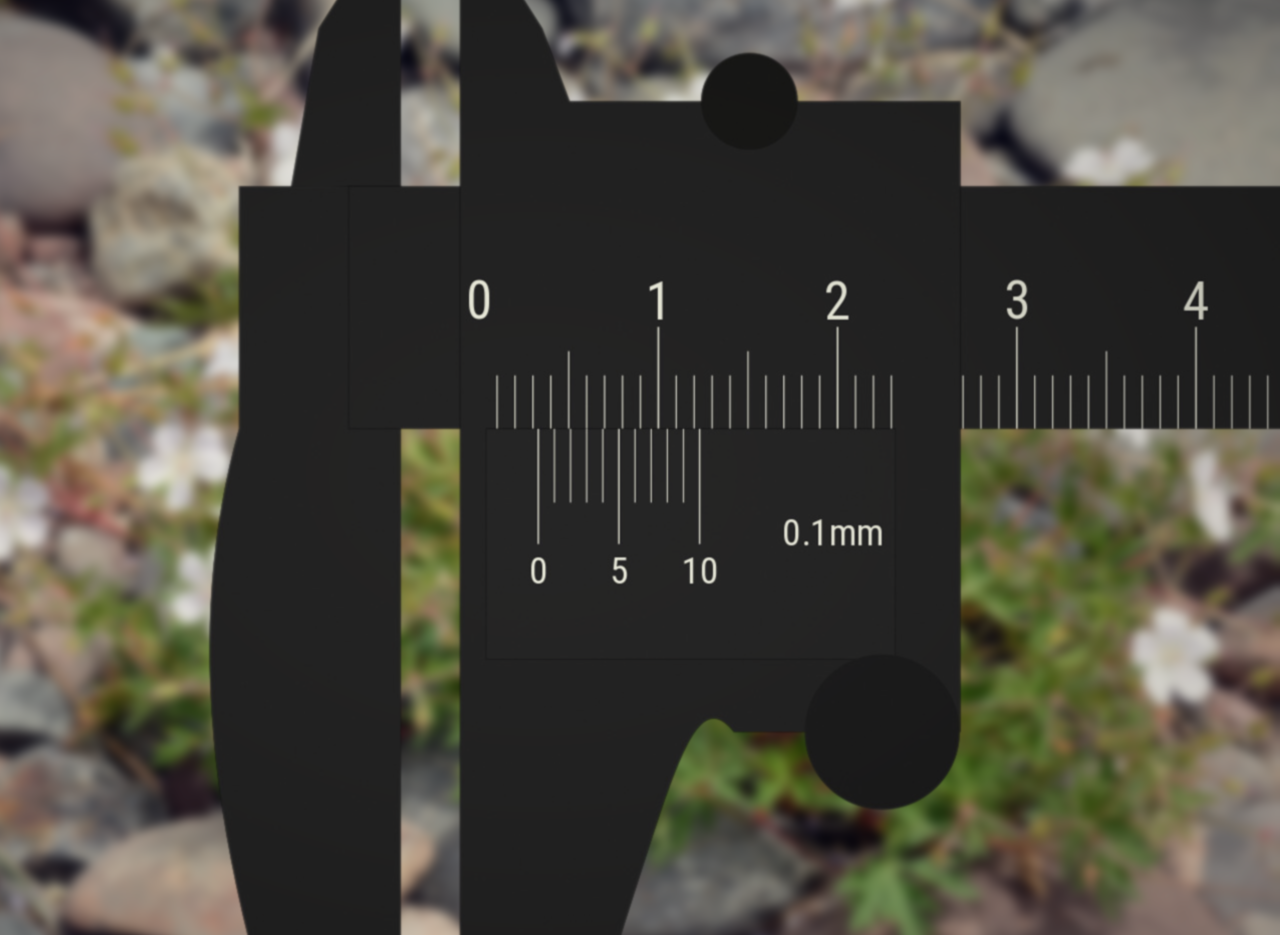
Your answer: 3.3mm
